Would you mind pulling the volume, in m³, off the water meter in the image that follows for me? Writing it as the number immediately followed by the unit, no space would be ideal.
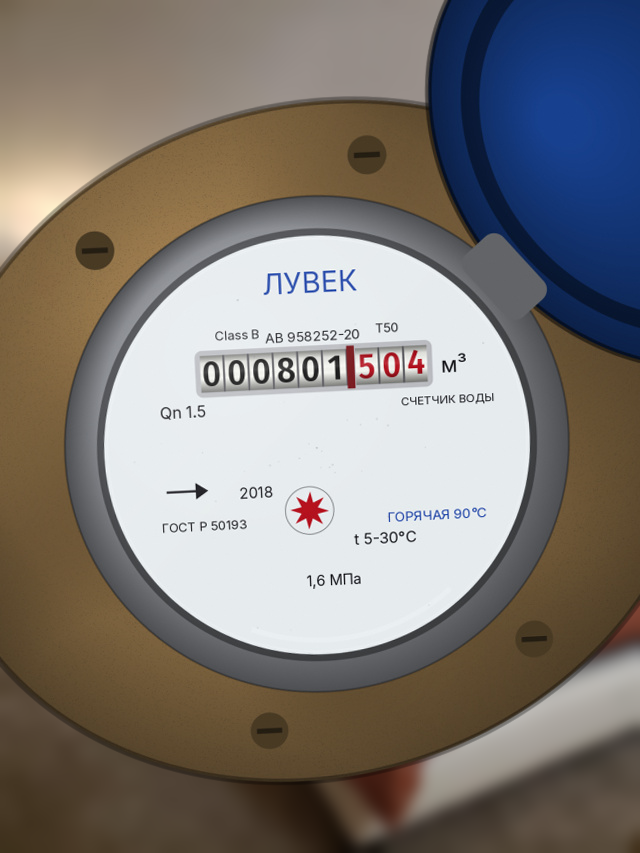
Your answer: 801.504m³
